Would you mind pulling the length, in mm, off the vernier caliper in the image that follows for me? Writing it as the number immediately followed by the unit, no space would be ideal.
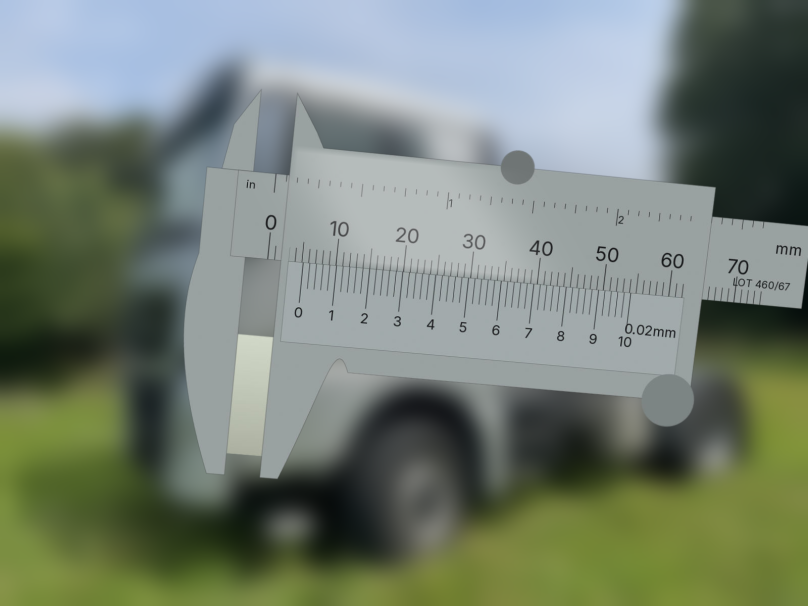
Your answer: 5.2mm
